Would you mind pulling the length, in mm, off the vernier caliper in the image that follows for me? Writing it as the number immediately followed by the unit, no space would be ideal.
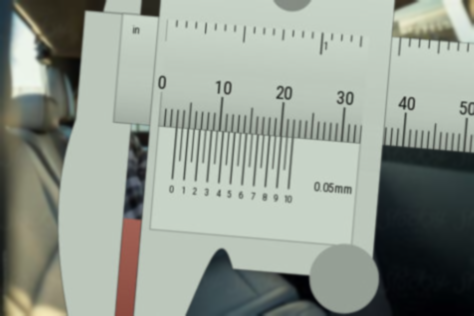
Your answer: 3.0mm
